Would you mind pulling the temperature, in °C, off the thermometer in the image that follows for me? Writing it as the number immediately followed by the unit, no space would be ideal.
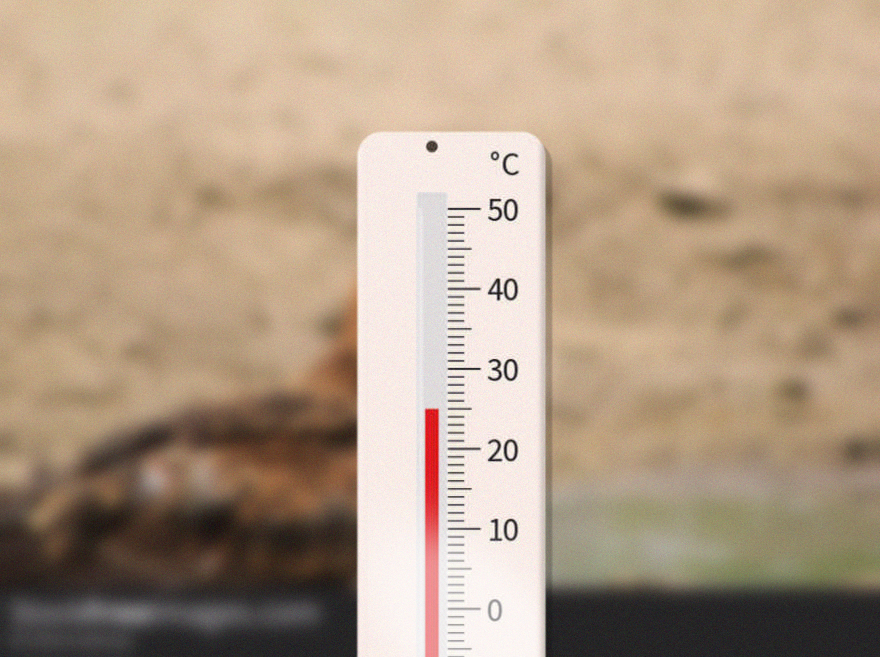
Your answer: 25°C
